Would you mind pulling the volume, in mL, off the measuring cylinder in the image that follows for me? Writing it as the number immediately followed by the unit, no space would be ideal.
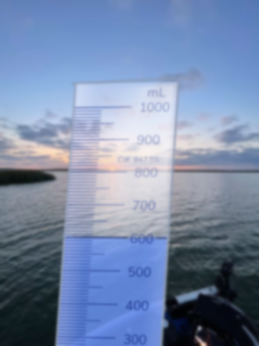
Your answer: 600mL
